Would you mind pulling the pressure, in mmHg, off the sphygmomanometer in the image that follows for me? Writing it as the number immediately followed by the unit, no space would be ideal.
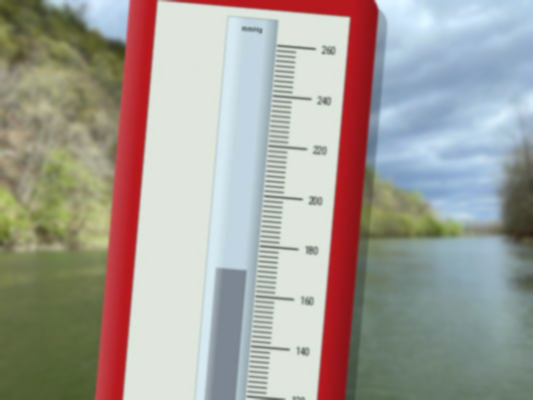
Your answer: 170mmHg
